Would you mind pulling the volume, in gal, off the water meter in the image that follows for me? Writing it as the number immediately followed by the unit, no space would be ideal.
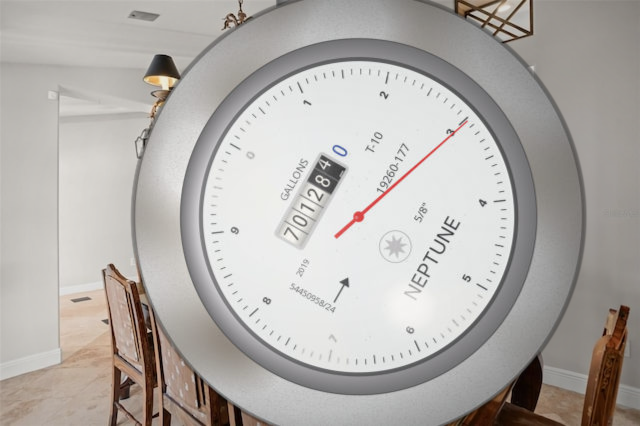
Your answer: 7012843.0gal
